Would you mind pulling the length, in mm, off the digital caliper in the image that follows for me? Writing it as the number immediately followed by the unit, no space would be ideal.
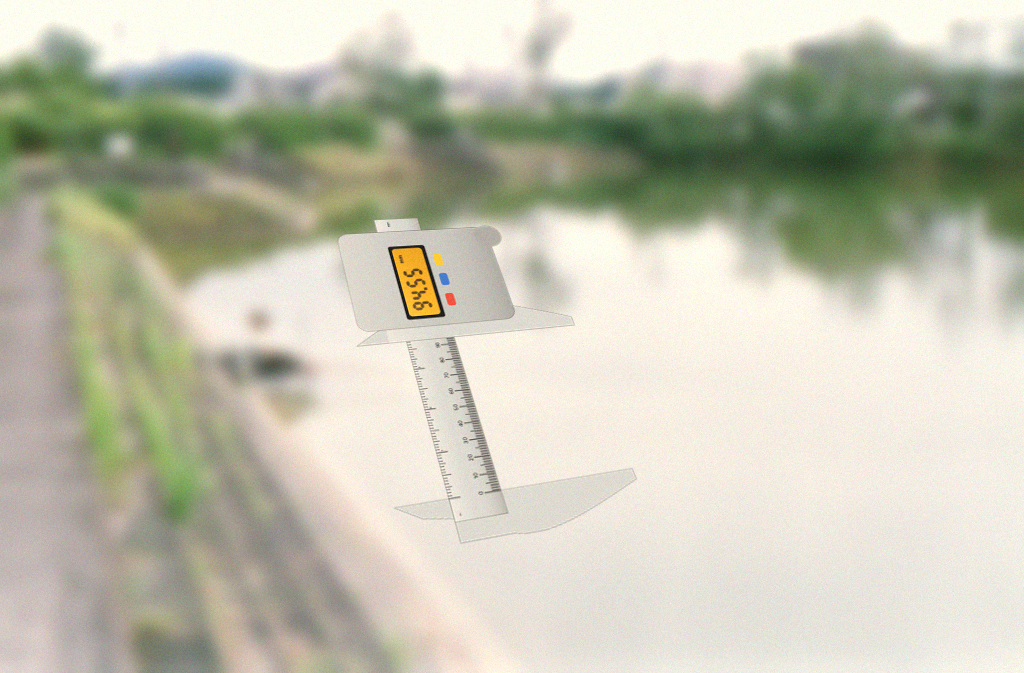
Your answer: 94.55mm
